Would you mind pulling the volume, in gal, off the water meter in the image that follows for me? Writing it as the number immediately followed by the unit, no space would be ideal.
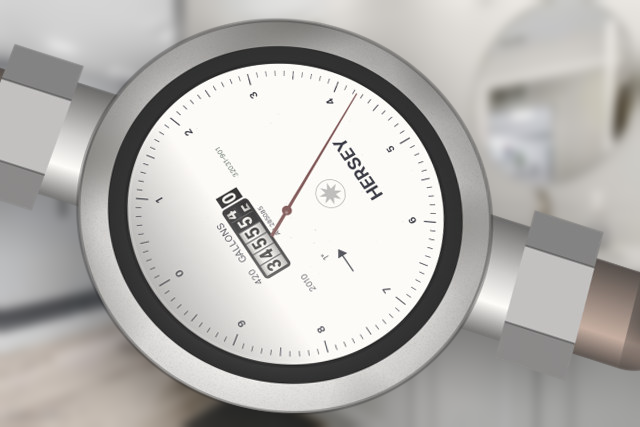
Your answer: 3455544.2gal
